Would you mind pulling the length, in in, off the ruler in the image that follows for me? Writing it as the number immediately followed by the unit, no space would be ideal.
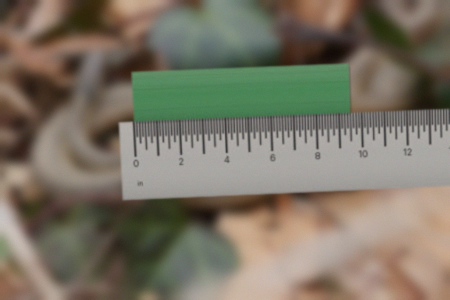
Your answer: 9.5in
